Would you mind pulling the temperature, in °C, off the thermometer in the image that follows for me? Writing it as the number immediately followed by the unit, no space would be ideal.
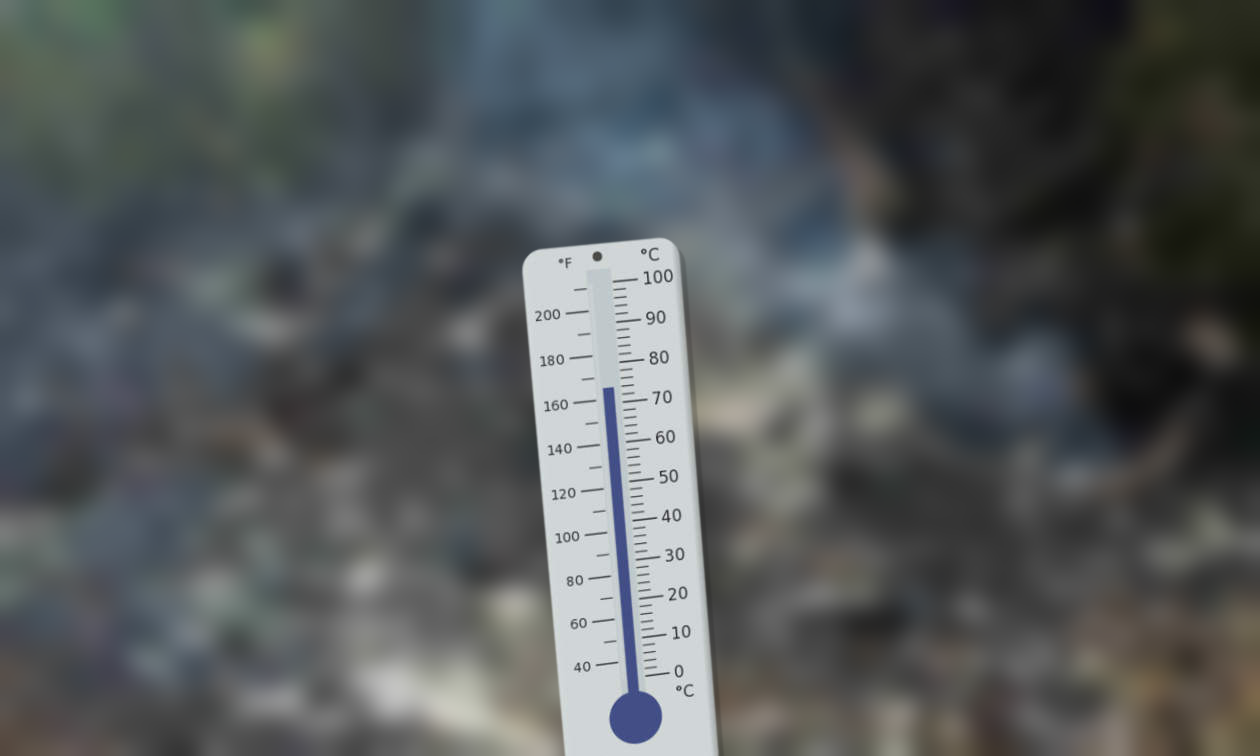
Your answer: 74°C
